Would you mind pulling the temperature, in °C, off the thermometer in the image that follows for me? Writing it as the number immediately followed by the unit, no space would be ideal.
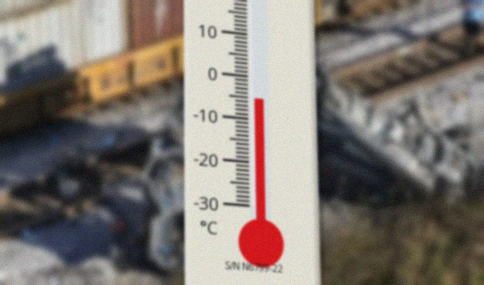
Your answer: -5°C
